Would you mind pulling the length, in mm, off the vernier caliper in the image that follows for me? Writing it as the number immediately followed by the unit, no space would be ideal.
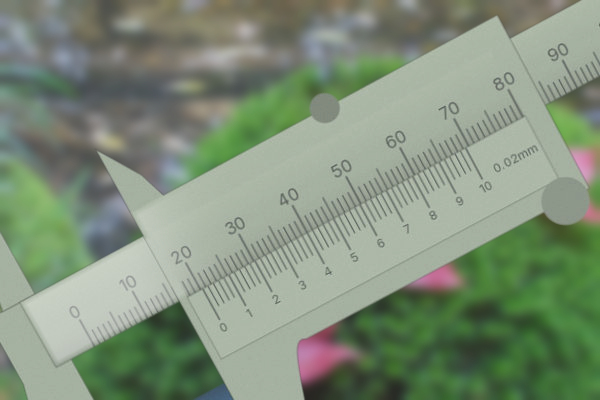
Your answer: 20.4mm
